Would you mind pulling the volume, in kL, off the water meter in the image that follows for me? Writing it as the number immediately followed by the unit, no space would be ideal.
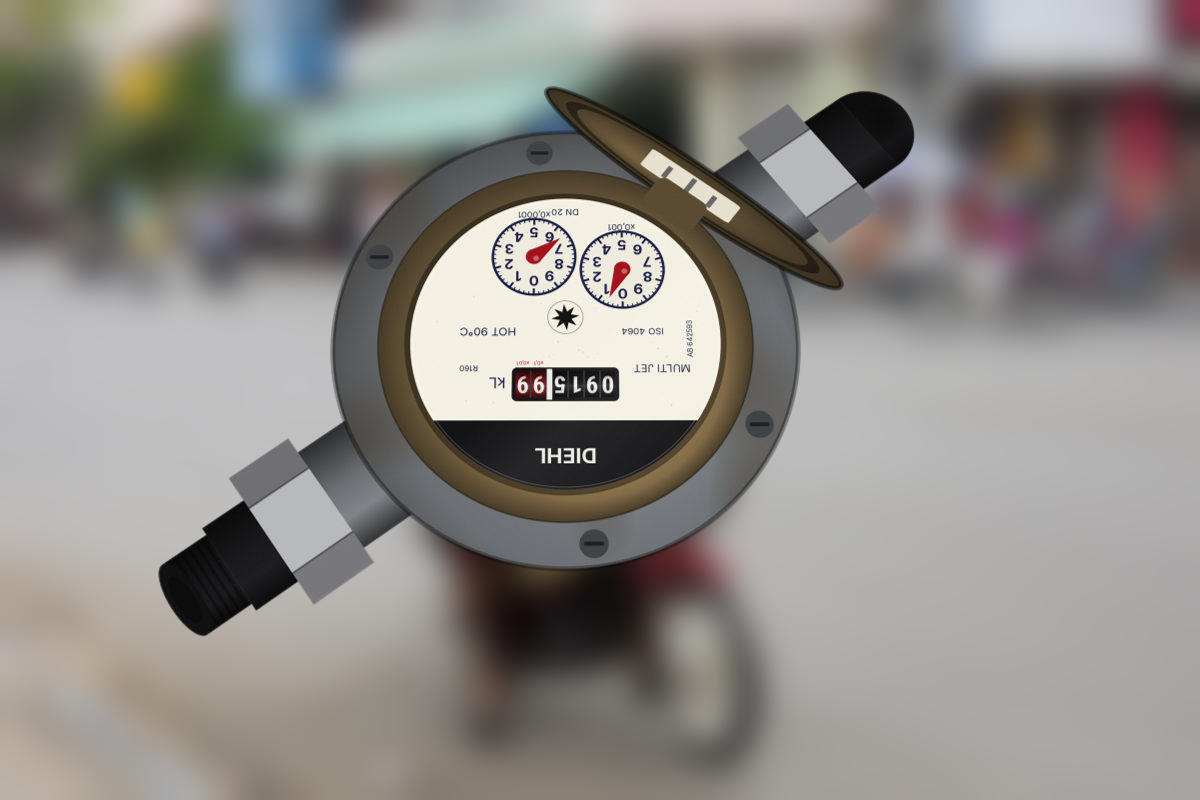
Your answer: 915.9906kL
